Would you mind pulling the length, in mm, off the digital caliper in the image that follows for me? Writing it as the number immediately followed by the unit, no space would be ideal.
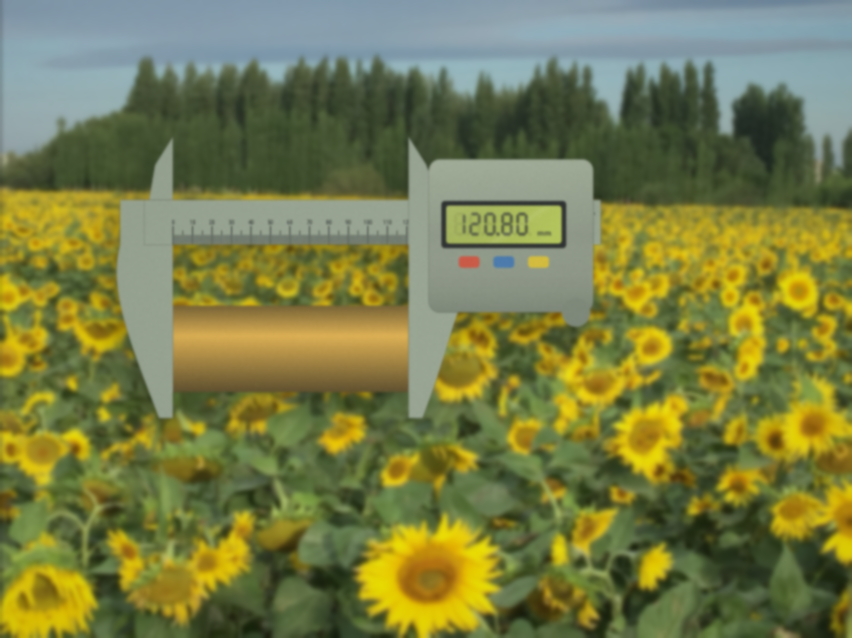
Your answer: 120.80mm
